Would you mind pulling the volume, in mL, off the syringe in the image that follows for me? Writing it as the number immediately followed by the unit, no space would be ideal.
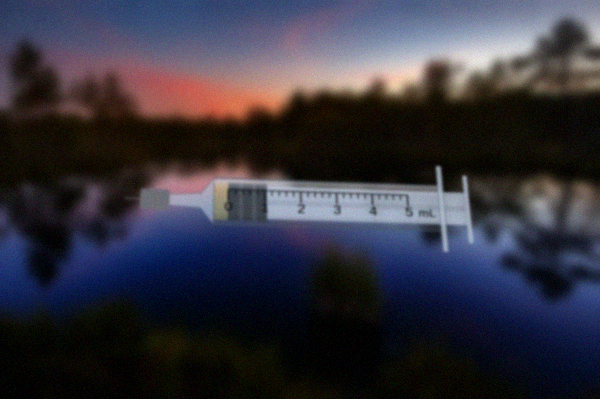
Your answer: 0mL
